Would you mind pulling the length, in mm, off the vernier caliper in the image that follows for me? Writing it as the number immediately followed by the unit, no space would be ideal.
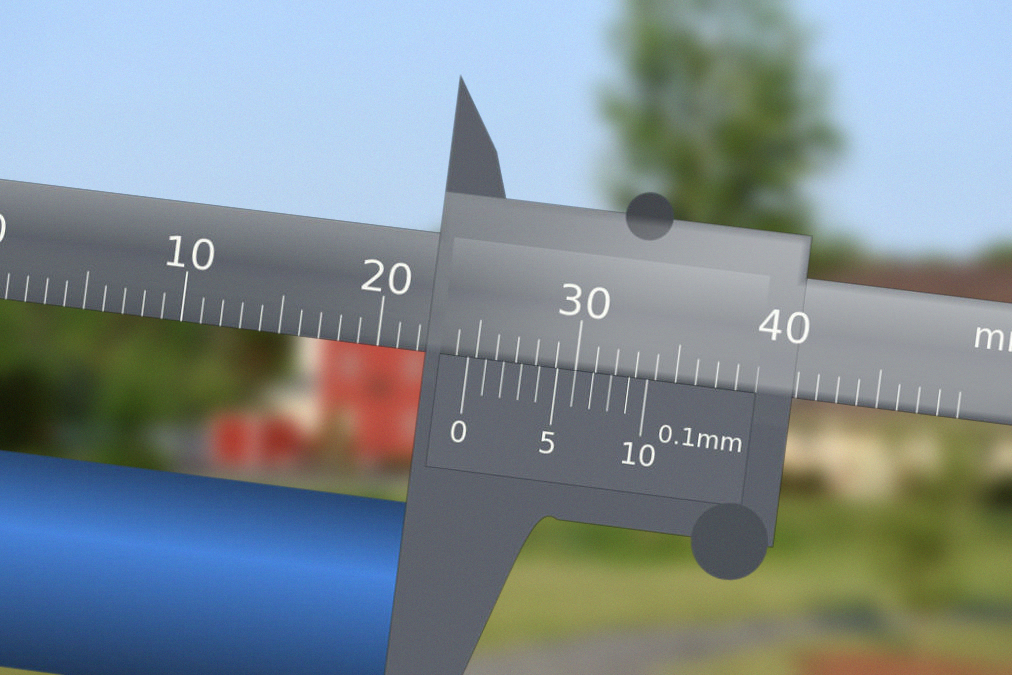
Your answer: 24.6mm
